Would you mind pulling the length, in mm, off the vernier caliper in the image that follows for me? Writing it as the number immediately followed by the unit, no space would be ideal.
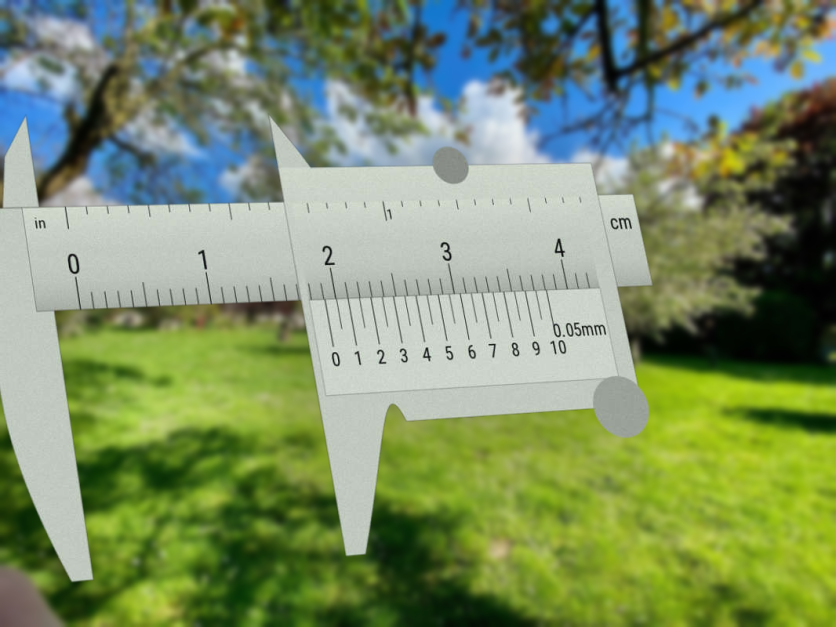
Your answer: 19.1mm
